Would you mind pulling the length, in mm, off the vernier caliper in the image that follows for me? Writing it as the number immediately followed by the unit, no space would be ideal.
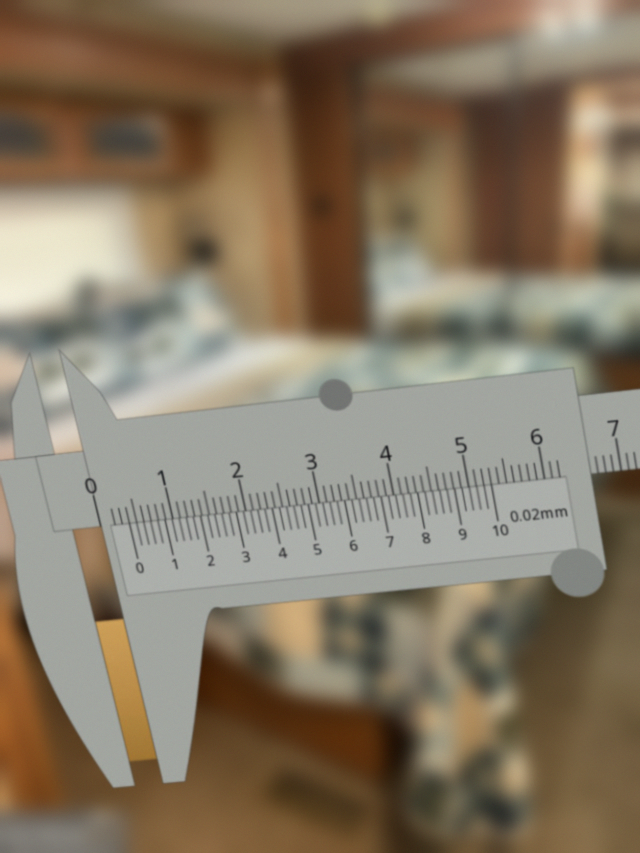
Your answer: 4.0mm
